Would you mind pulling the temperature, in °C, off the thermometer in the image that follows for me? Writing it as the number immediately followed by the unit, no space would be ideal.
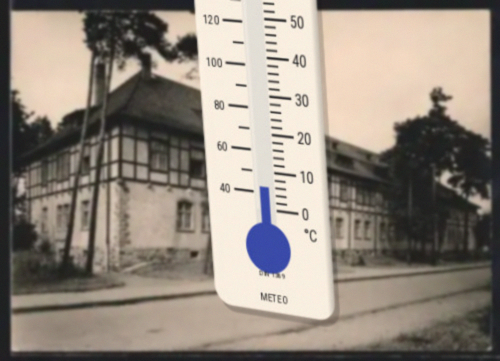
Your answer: 6°C
